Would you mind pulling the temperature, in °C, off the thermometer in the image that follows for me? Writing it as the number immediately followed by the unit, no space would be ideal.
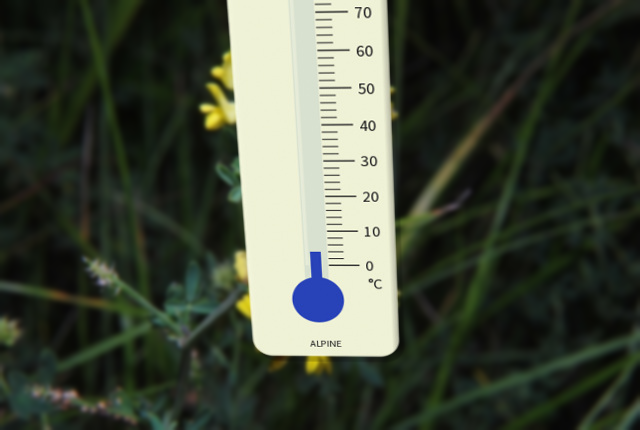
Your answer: 4°C
